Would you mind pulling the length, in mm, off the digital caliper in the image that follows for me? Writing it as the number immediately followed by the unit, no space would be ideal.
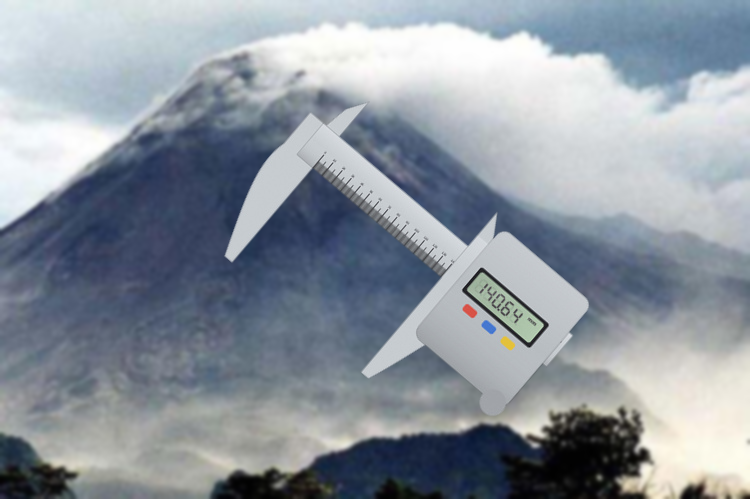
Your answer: 140.64mm
